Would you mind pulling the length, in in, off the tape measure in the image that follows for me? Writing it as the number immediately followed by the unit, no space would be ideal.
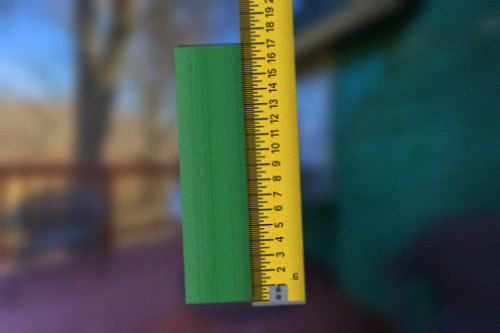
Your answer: 17in
